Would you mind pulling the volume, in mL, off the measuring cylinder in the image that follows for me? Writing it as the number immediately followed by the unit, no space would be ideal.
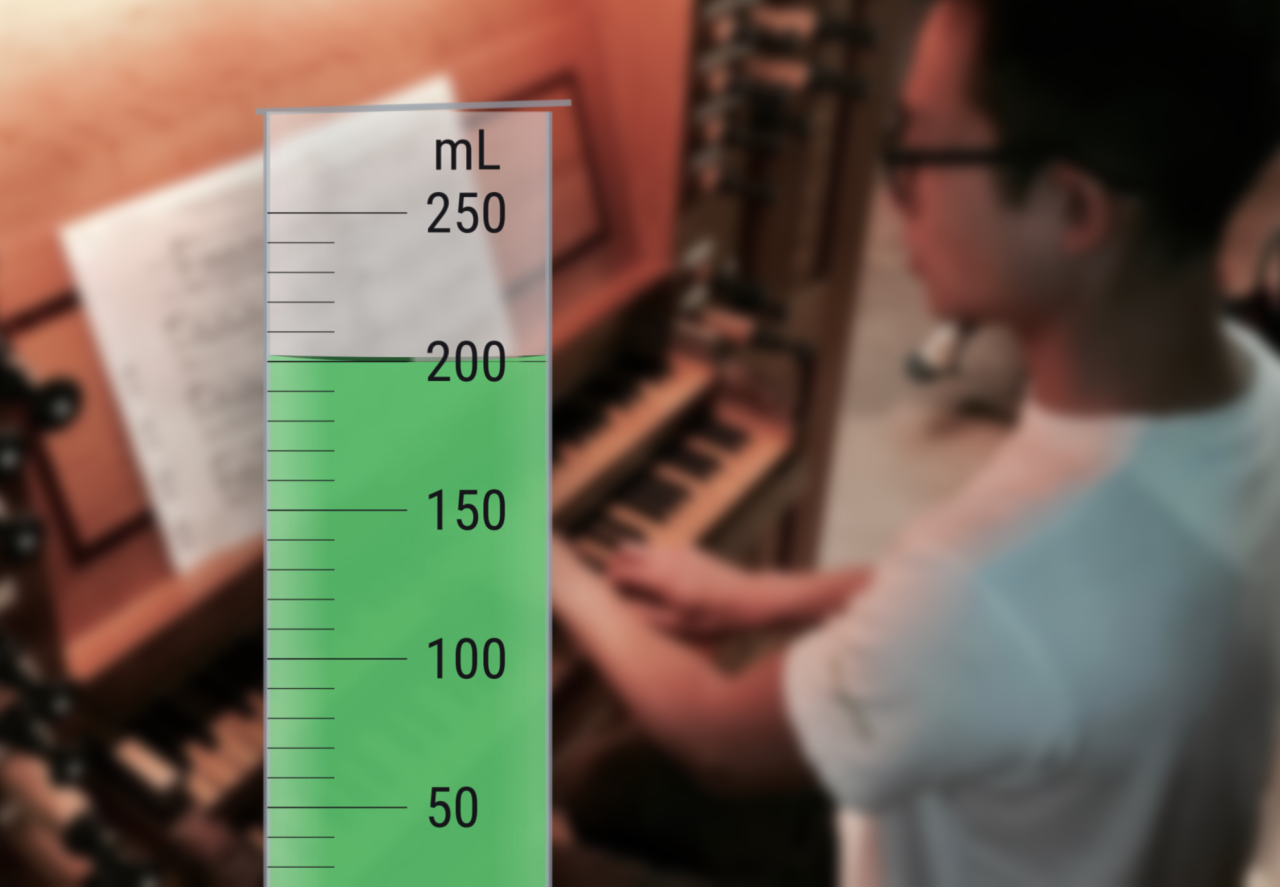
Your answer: 200mL
